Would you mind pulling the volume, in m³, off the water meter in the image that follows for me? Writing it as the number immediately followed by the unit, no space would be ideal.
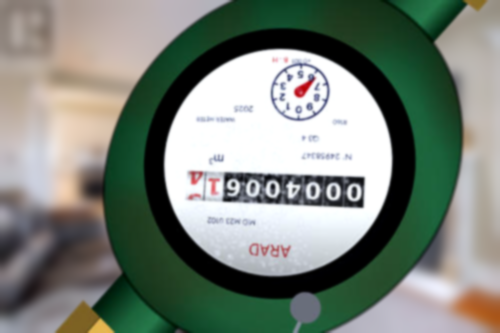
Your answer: 4006.136m³
